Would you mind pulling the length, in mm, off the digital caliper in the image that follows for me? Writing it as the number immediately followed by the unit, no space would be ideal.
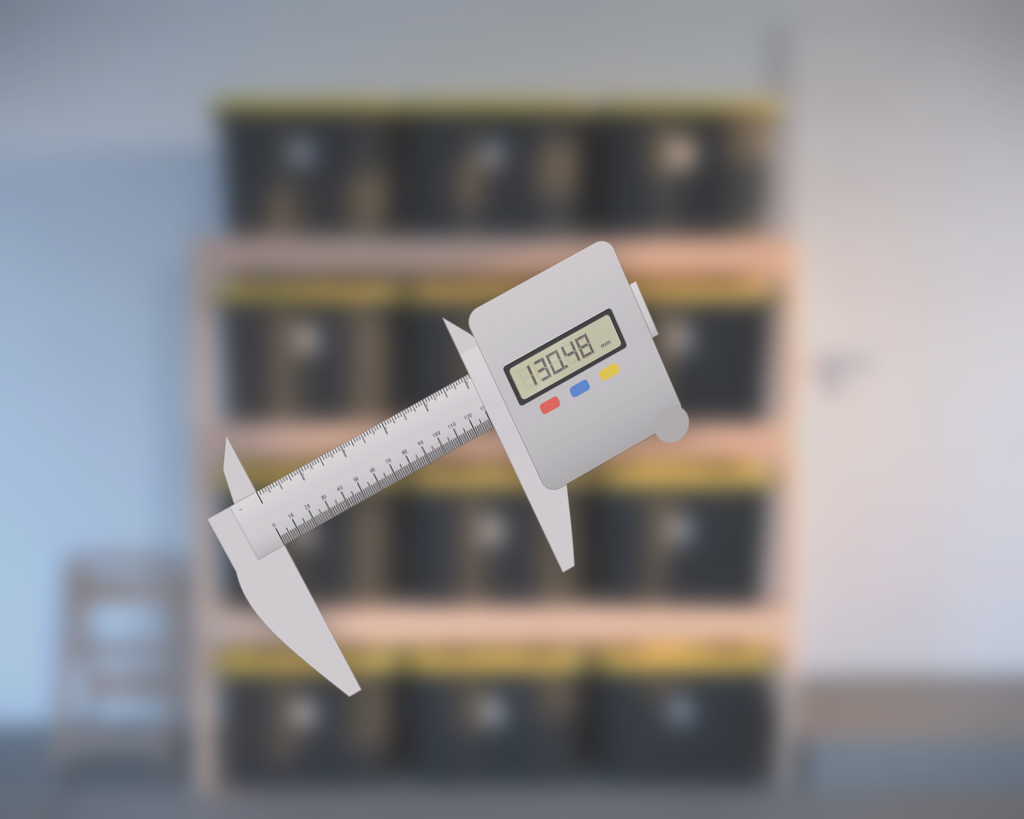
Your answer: 130.48mm
